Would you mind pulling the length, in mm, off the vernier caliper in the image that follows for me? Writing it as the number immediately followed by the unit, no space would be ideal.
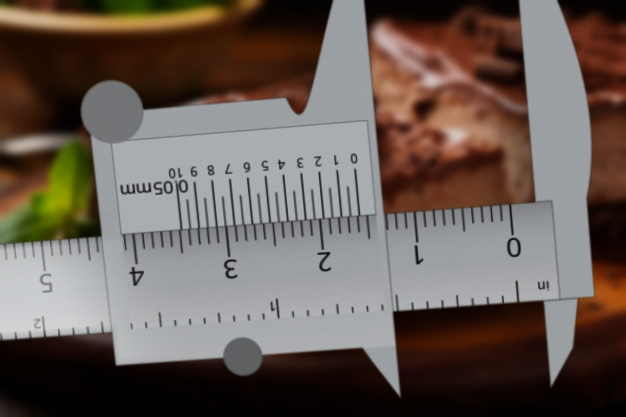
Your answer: 15.8mm
